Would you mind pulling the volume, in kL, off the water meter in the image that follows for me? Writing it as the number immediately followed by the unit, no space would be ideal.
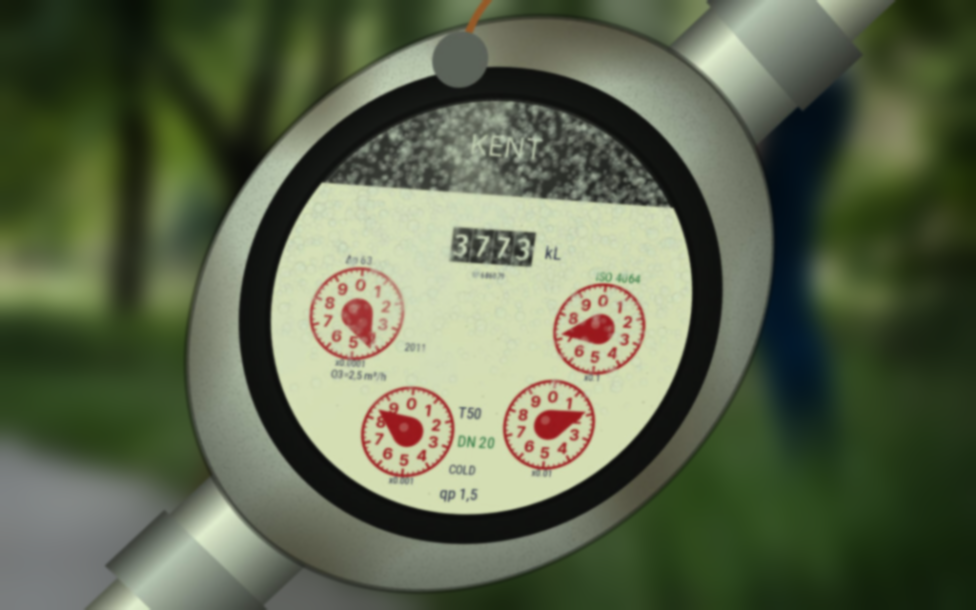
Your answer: 3773.7184kL
